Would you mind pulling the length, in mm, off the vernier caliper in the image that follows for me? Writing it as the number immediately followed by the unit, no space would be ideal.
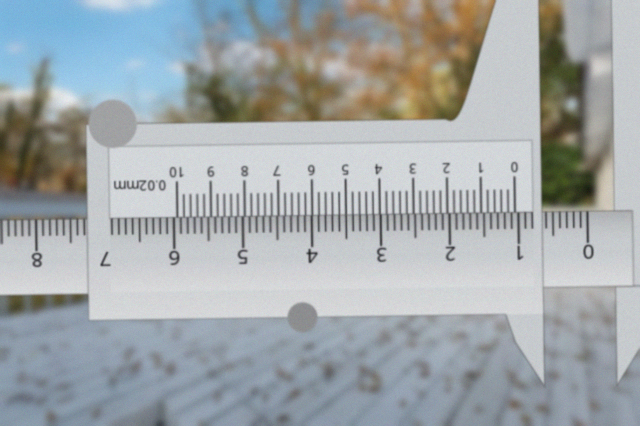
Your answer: 10.5mm
